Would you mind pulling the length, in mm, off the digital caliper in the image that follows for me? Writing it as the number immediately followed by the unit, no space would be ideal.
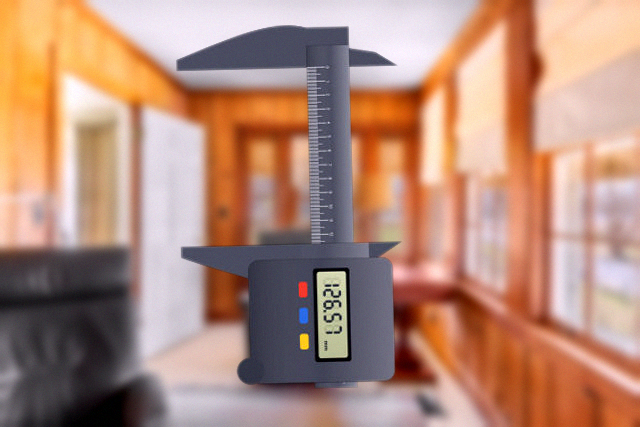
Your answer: 126.57mm
